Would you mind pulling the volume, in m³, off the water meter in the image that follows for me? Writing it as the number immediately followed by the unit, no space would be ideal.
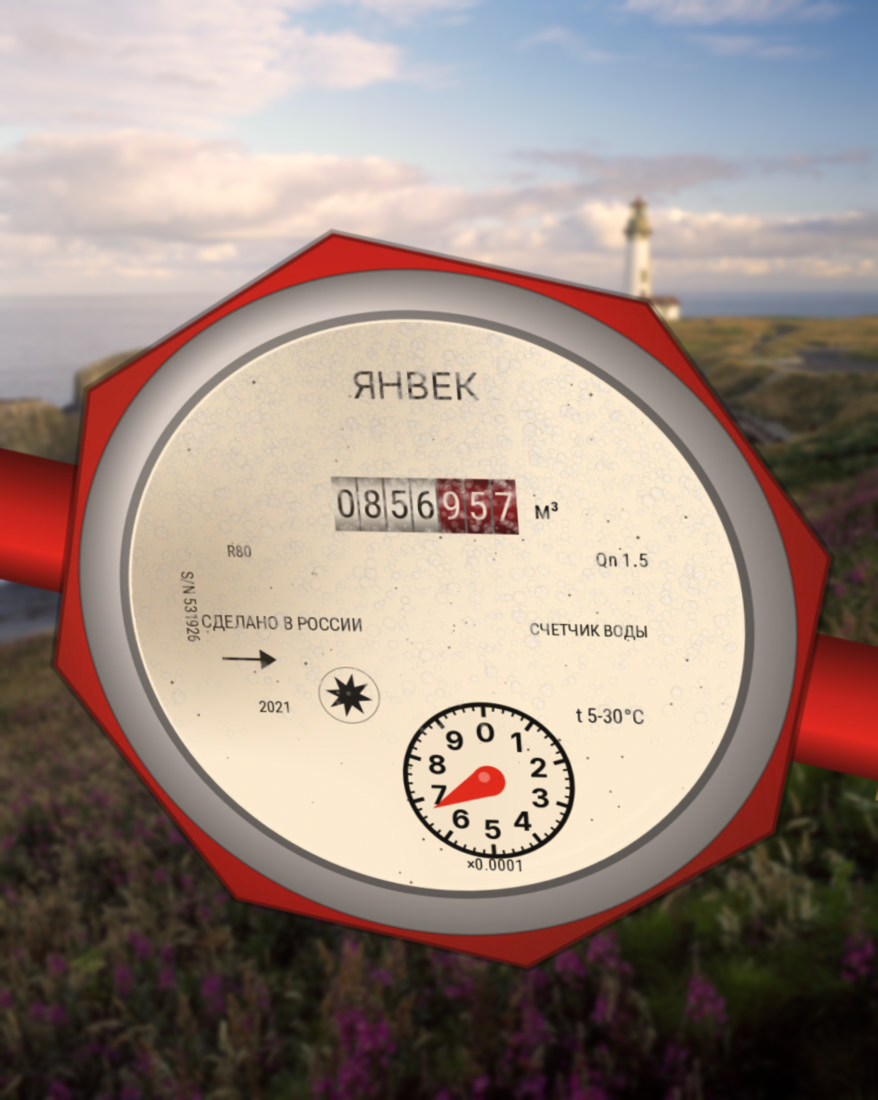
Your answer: 856.9576m³
